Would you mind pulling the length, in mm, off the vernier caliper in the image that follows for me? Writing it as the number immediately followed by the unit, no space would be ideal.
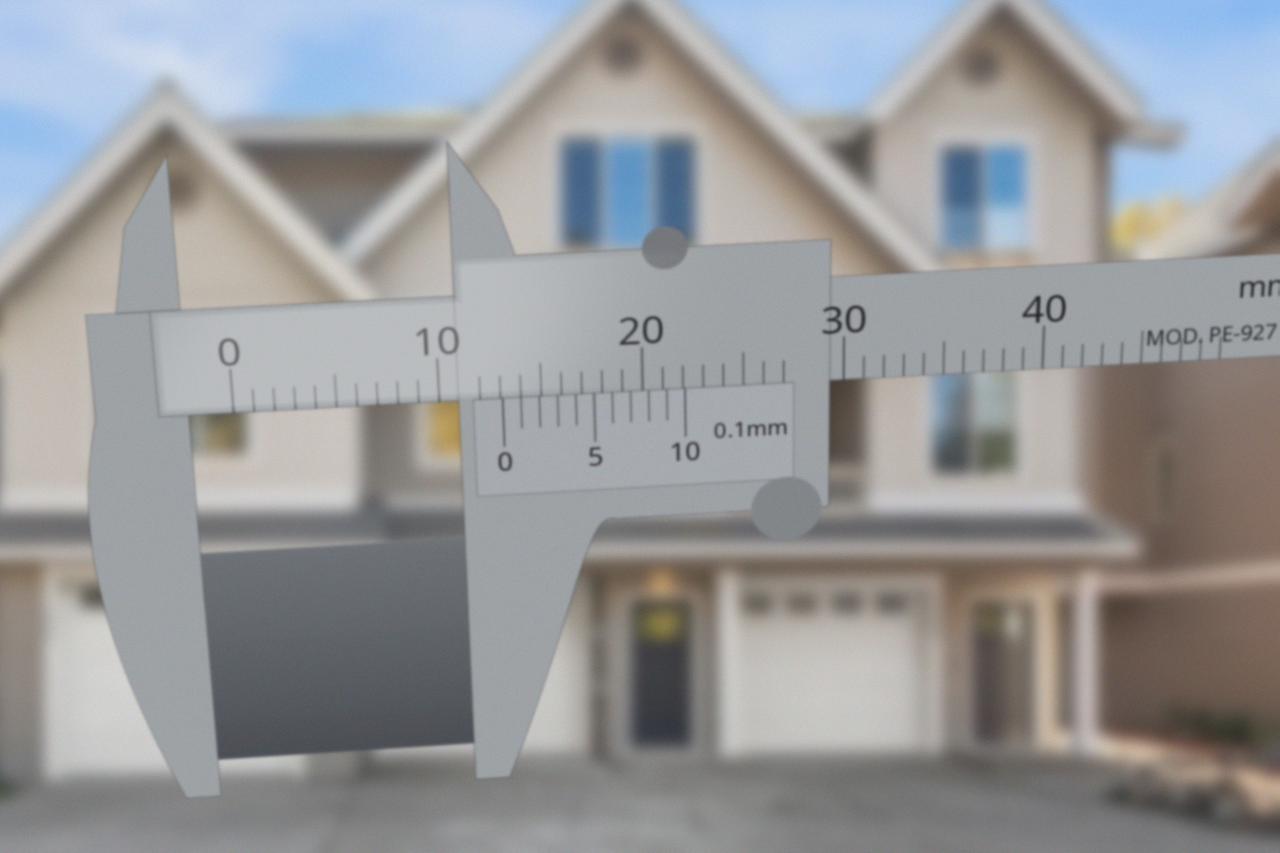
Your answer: 13.1mm
